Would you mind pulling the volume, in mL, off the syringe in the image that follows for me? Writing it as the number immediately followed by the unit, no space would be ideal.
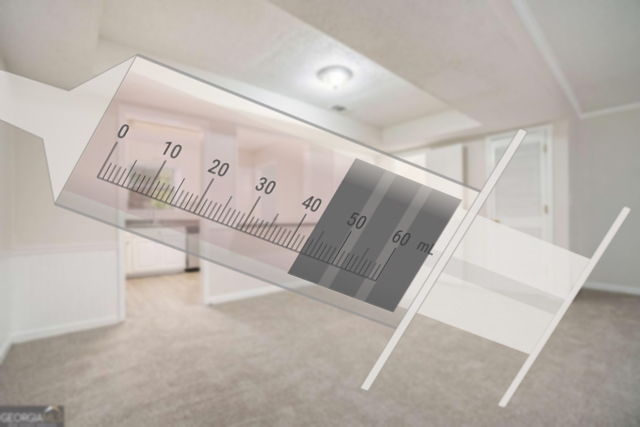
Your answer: 43mL
